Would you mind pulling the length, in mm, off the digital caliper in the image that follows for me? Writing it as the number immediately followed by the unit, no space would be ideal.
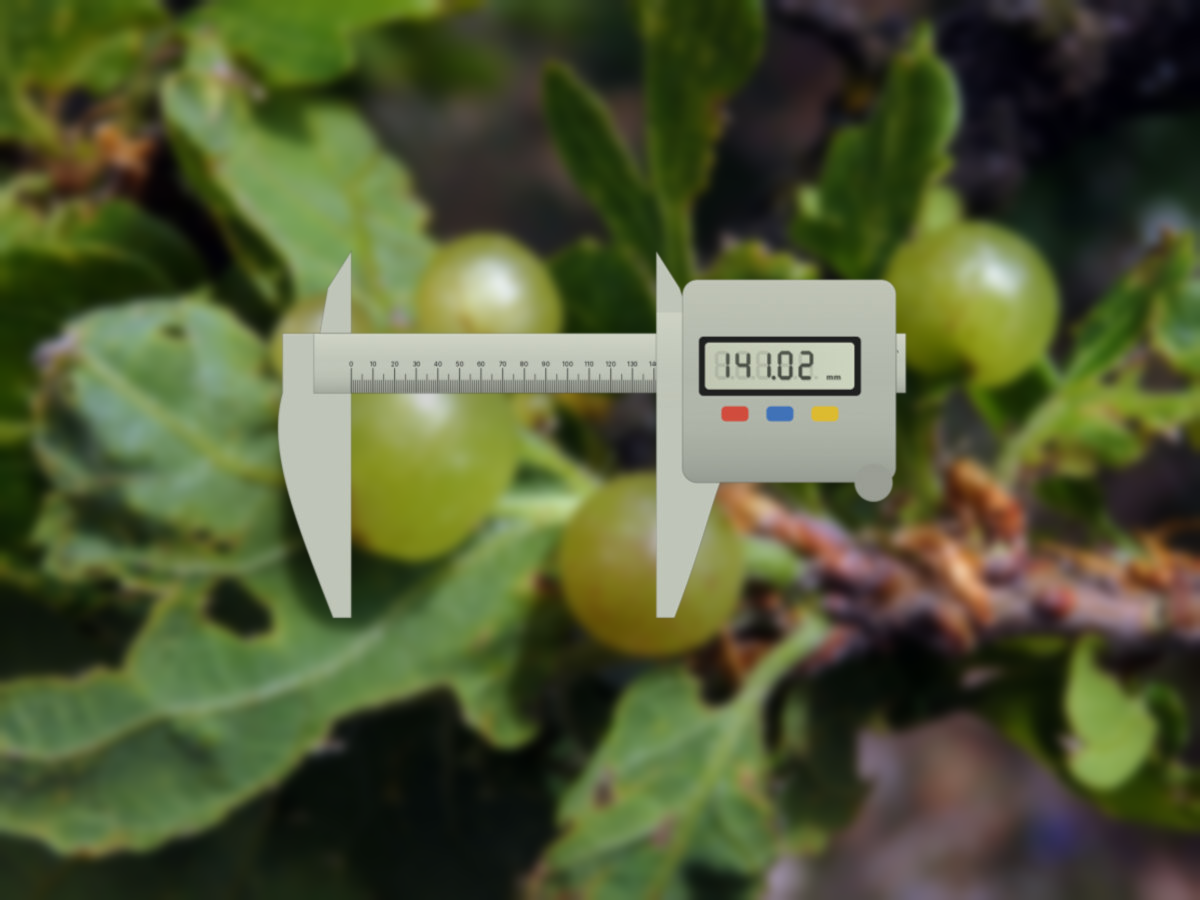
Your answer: 141.02mm
